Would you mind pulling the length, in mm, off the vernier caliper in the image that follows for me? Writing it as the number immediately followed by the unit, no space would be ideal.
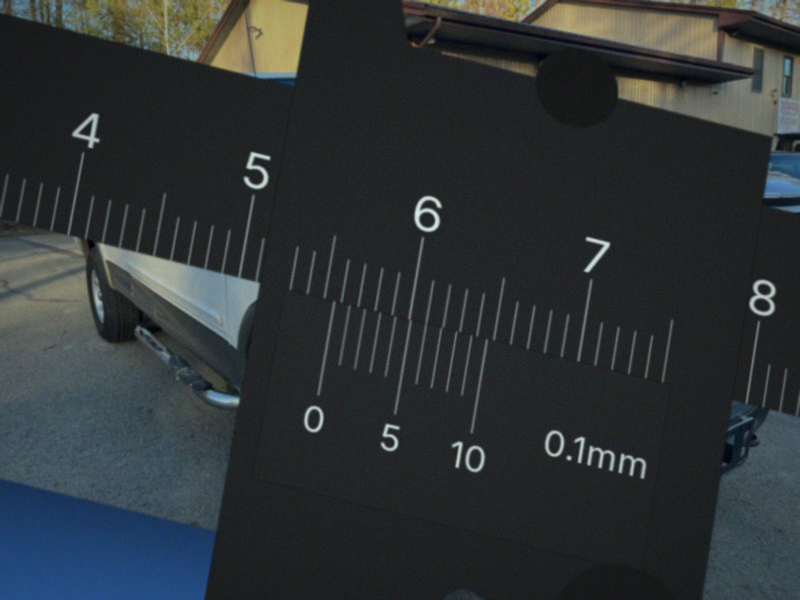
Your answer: 55.6mm
